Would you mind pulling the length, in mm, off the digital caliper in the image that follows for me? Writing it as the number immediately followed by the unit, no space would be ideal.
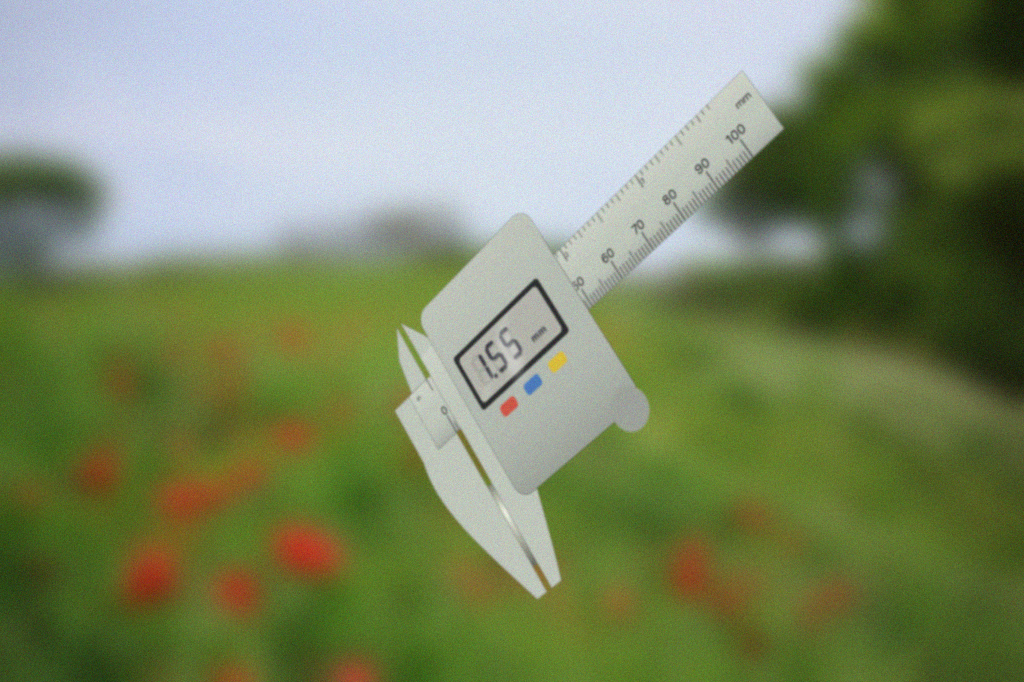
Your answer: 1.55mm
